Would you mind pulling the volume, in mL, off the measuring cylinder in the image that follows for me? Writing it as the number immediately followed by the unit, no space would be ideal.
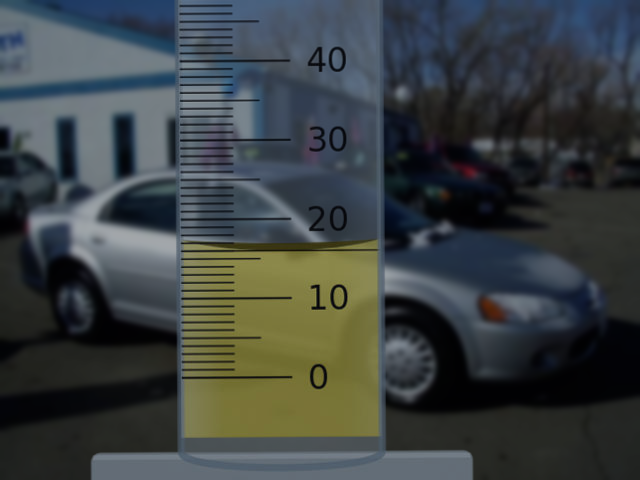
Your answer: 16mL
